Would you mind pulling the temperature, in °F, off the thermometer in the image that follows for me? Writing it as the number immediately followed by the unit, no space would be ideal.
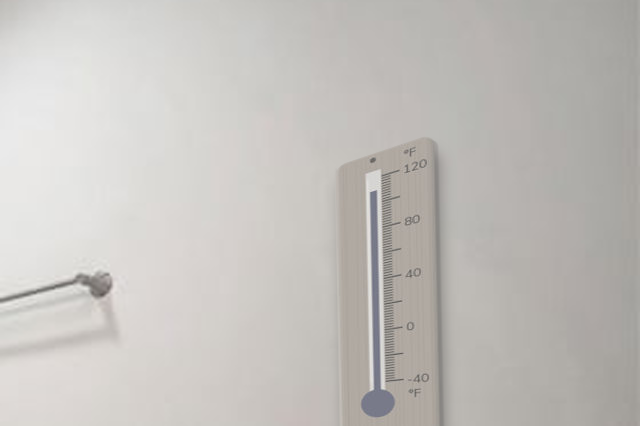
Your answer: 110°F
